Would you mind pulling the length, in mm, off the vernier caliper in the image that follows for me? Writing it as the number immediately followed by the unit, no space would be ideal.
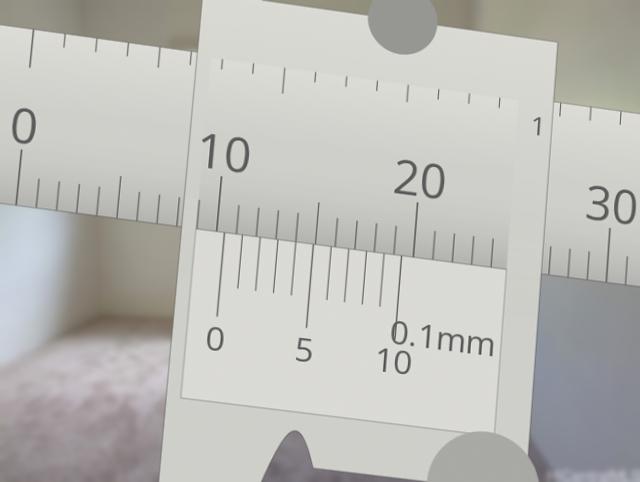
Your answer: 10.4mm
